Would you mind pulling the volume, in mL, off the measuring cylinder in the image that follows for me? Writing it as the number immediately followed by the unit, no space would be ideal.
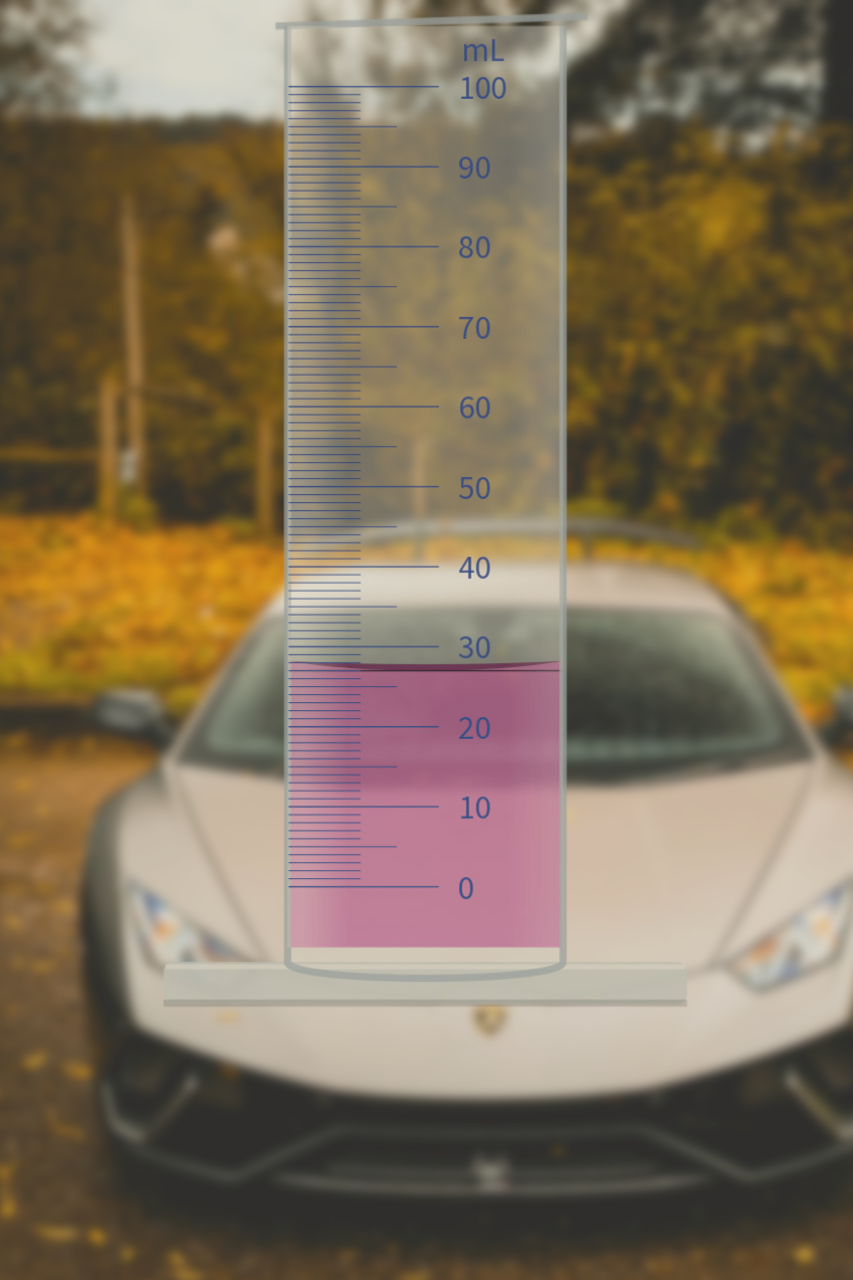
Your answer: 27mL
